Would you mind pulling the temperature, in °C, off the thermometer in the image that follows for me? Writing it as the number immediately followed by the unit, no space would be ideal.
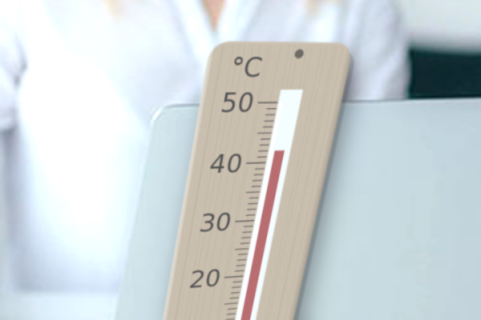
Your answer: 42°C
